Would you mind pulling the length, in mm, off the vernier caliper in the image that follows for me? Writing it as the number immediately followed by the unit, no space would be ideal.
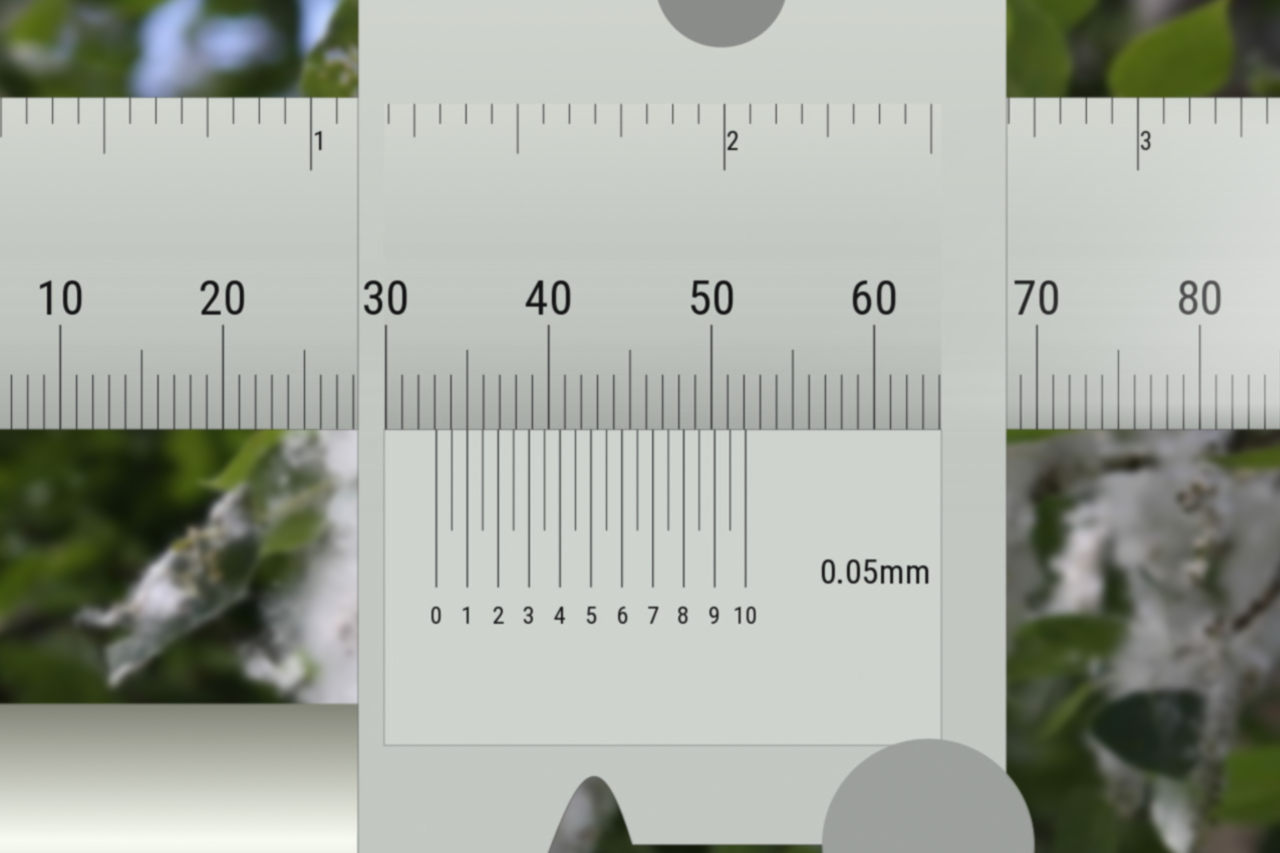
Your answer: 33.1mm
